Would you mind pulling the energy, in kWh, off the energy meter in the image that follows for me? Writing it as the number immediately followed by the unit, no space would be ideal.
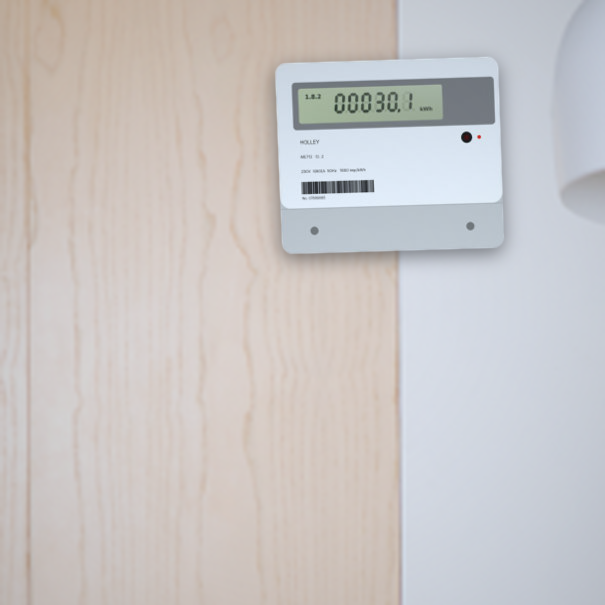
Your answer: 30.1kWh
